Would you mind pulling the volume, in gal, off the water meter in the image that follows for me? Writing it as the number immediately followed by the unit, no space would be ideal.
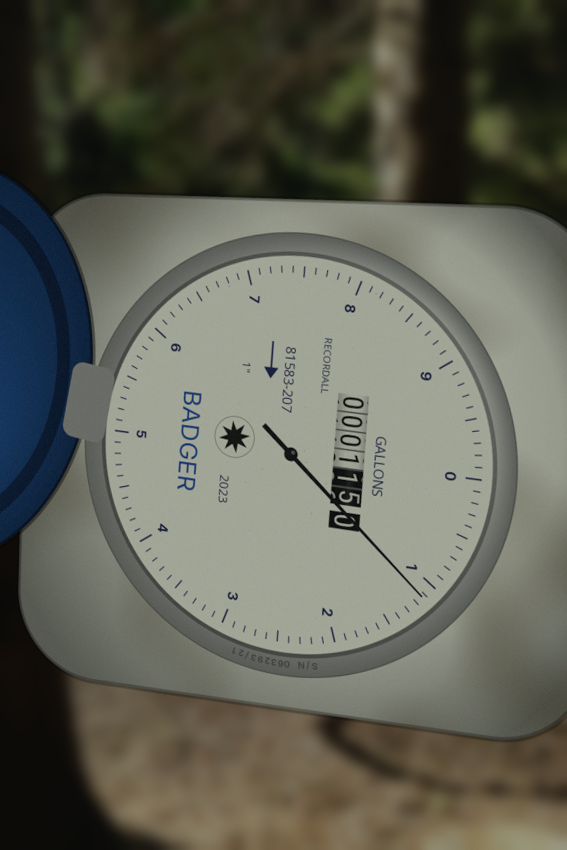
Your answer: 1151.1gal
